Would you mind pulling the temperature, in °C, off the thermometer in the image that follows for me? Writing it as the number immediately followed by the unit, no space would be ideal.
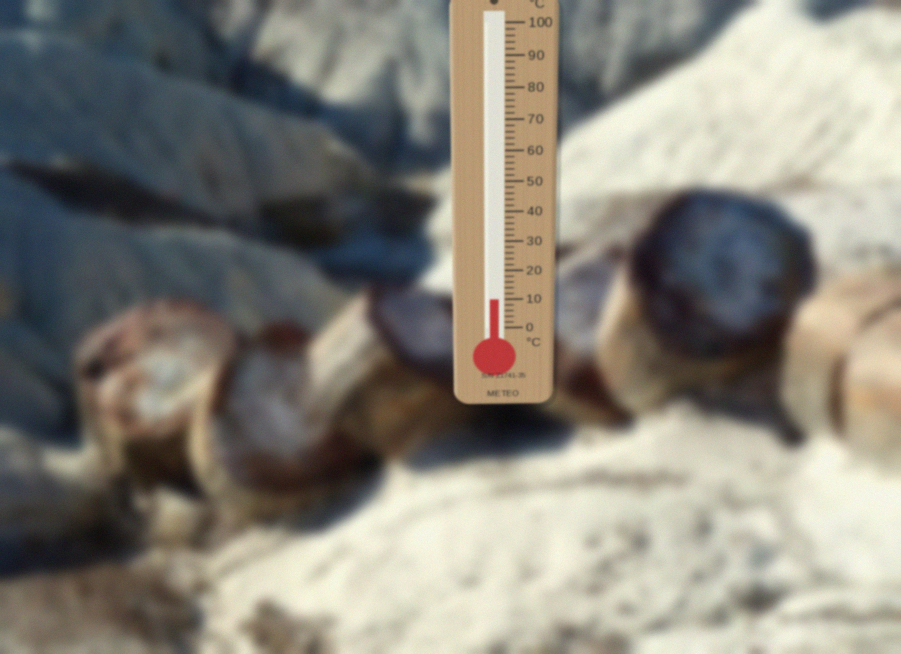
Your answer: 10°C
